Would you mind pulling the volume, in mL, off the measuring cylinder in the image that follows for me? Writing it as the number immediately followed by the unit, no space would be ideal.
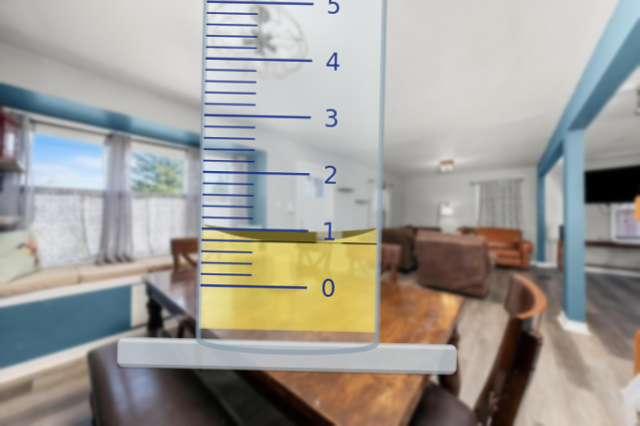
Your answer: 0.8mL
